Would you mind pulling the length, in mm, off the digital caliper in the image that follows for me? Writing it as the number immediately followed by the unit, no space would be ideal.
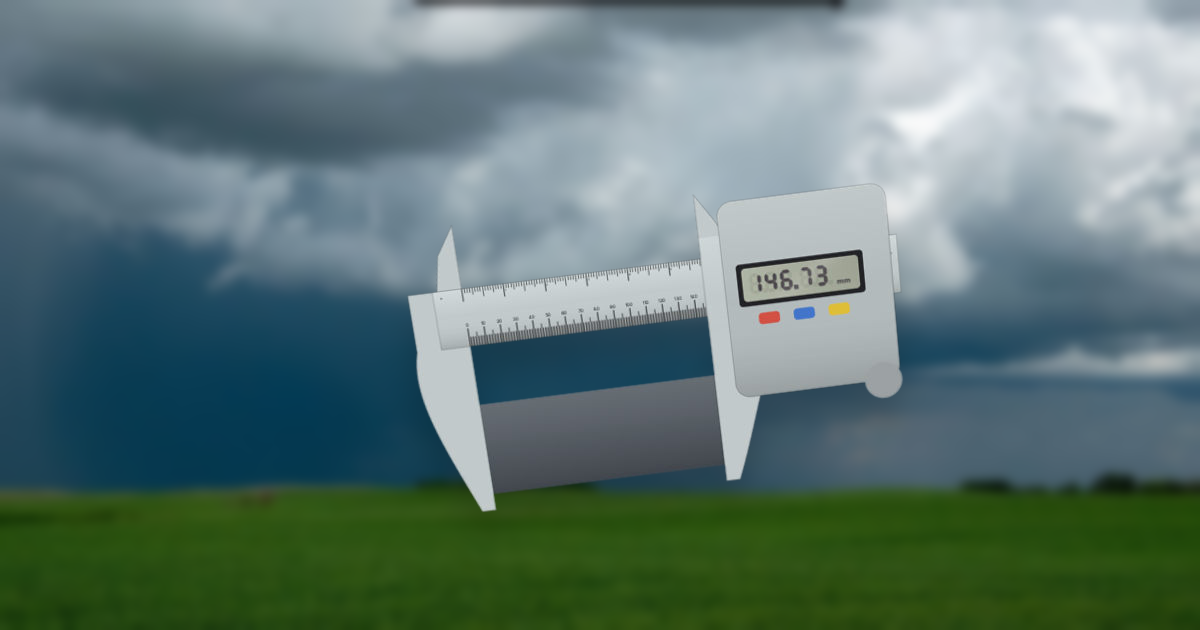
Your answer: 146.73mm
